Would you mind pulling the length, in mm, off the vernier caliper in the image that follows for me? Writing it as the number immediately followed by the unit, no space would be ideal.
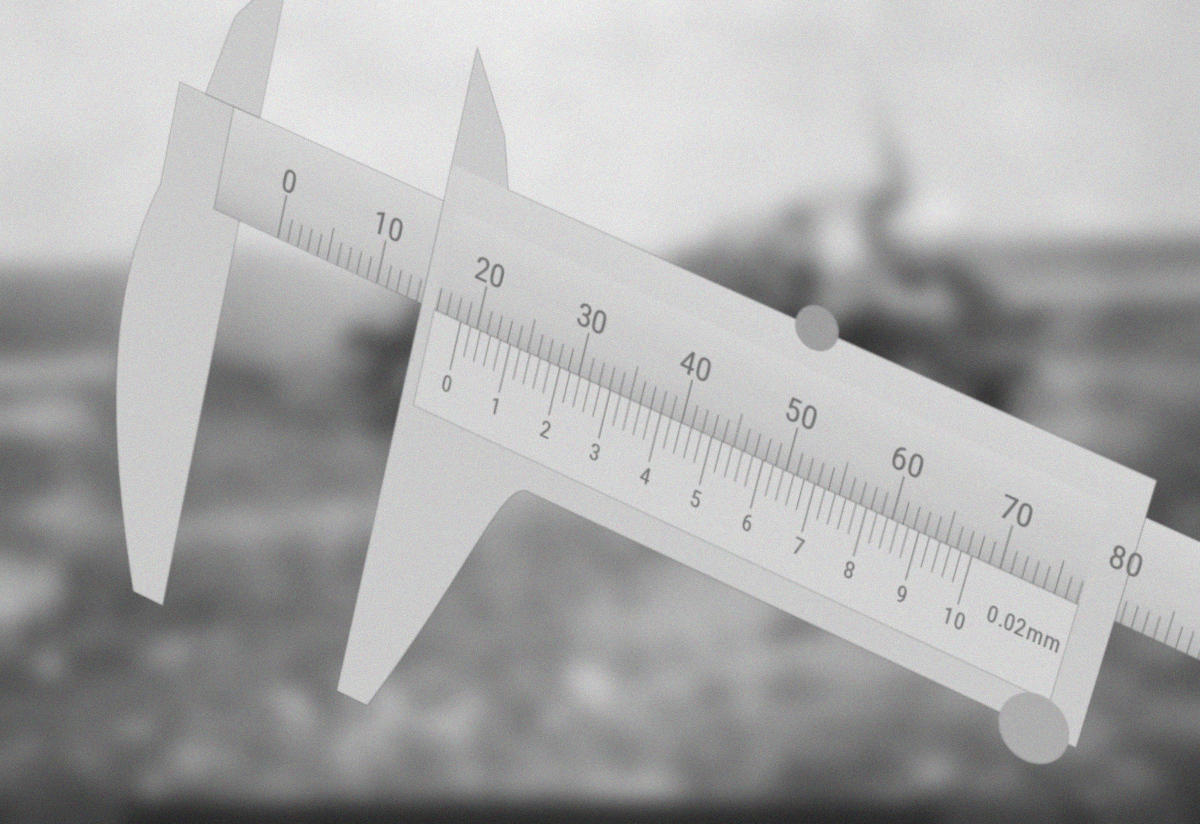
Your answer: 18.4mm
